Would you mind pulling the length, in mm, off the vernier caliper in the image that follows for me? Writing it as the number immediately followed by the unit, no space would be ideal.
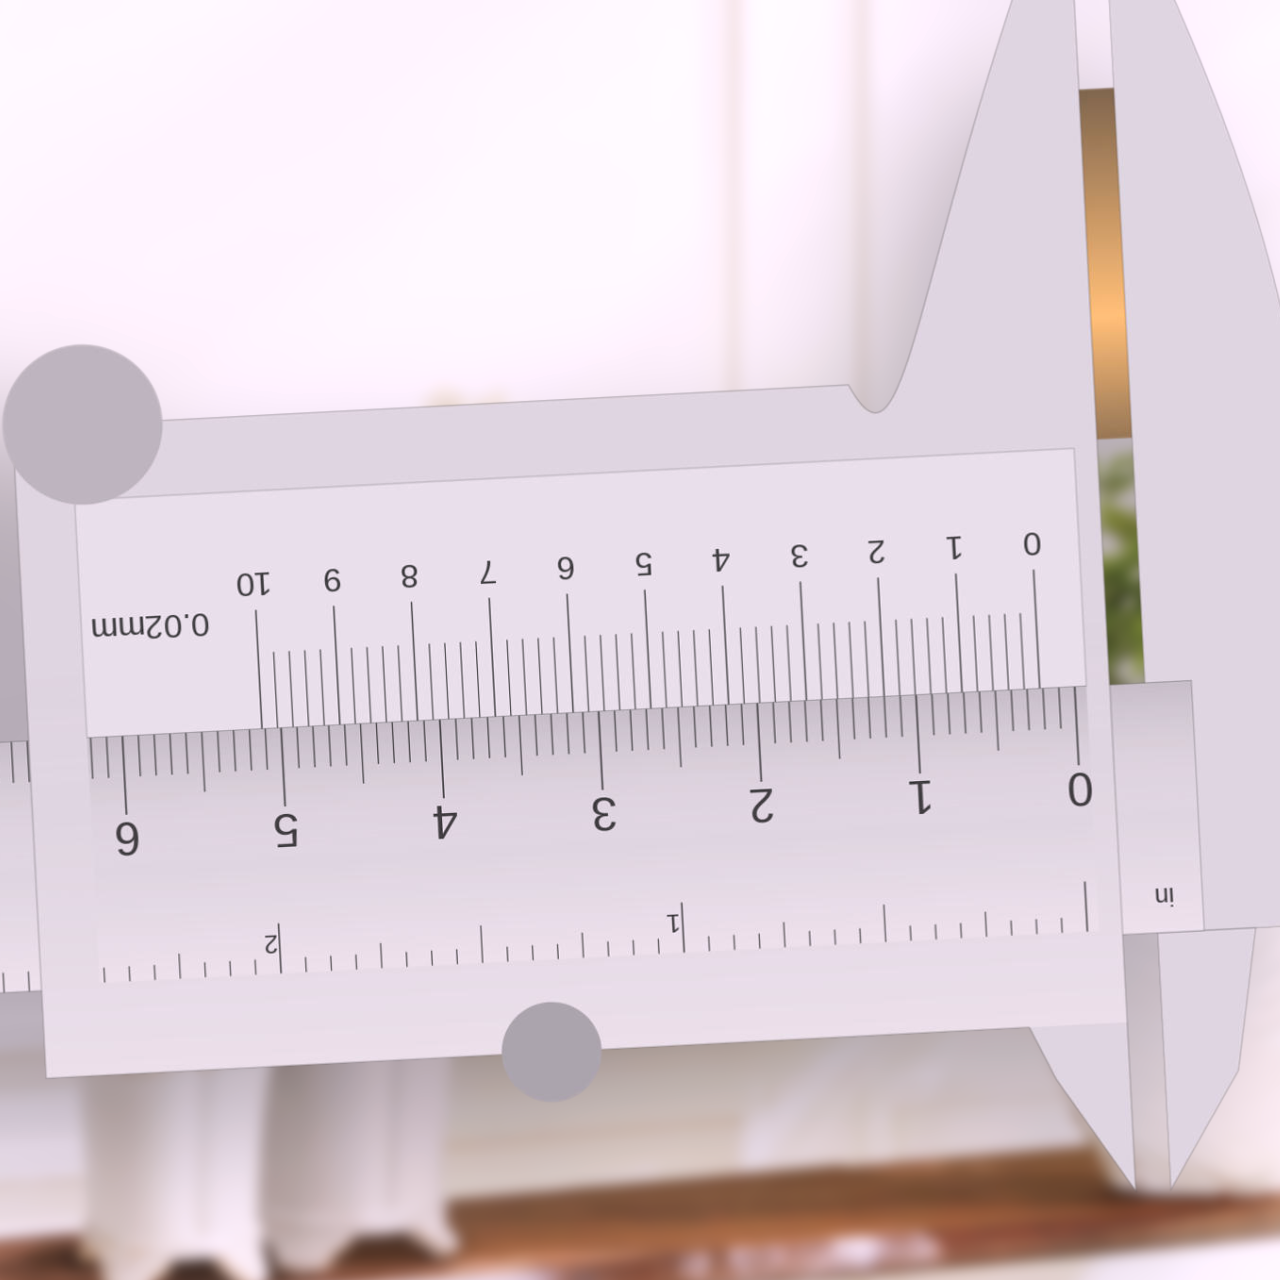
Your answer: 2.2mm
